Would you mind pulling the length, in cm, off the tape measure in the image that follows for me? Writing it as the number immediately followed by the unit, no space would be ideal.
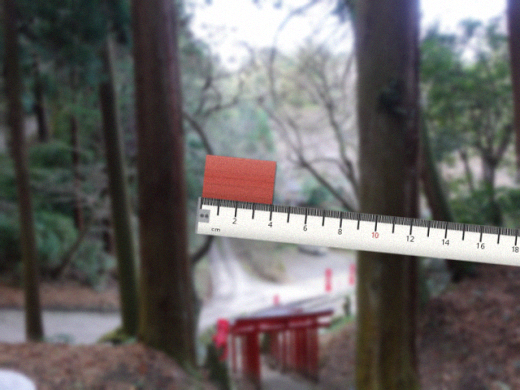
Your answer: 4cm
